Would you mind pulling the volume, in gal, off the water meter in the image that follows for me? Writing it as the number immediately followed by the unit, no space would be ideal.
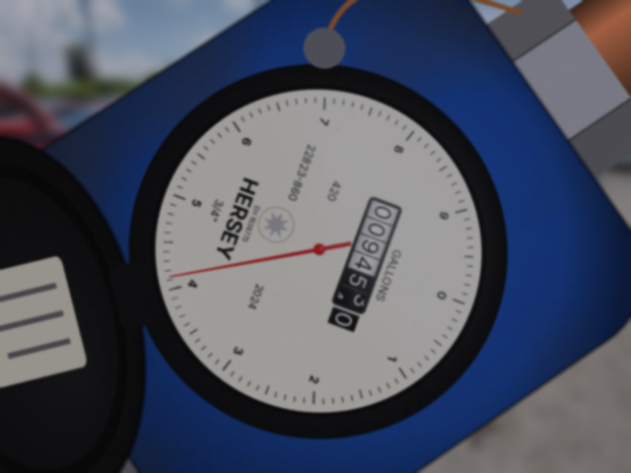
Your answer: 94534.1gal
